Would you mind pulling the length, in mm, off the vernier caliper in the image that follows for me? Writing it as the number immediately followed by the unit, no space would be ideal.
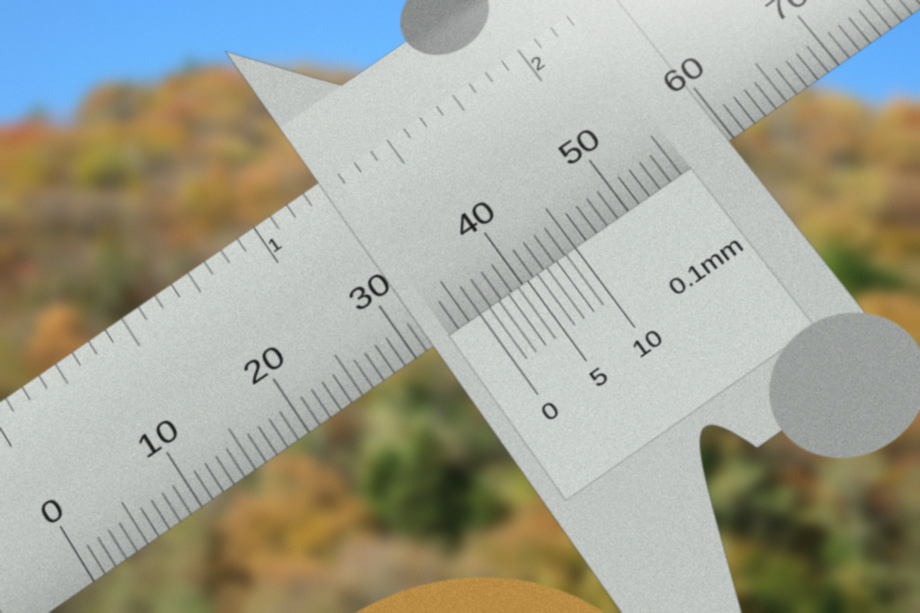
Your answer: 36.0mm
